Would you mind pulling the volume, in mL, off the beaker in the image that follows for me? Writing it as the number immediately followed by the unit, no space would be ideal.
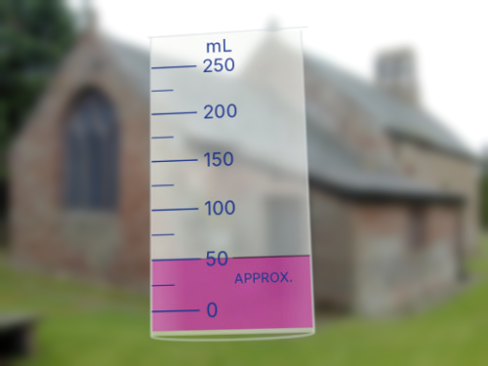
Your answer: 50mL
